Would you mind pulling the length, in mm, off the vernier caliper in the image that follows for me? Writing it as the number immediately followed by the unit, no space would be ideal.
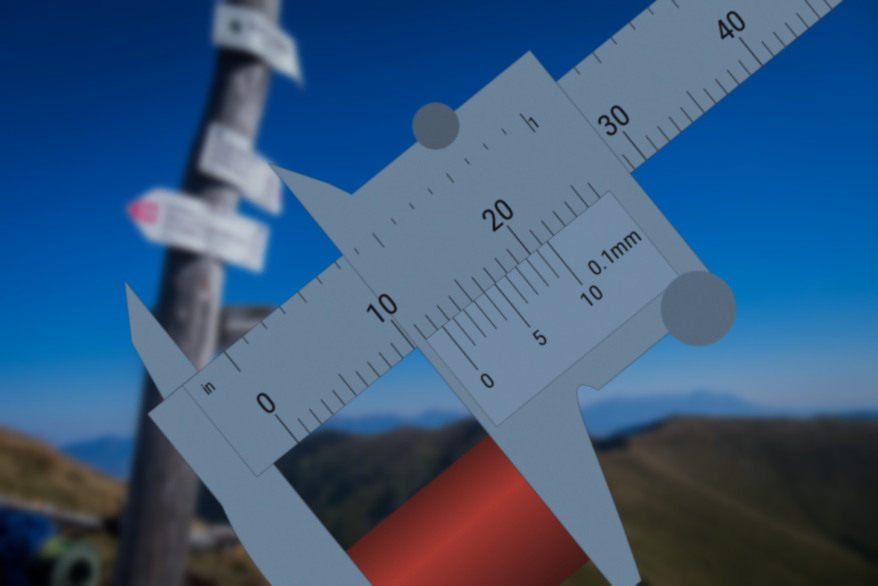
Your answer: 12.4mm
